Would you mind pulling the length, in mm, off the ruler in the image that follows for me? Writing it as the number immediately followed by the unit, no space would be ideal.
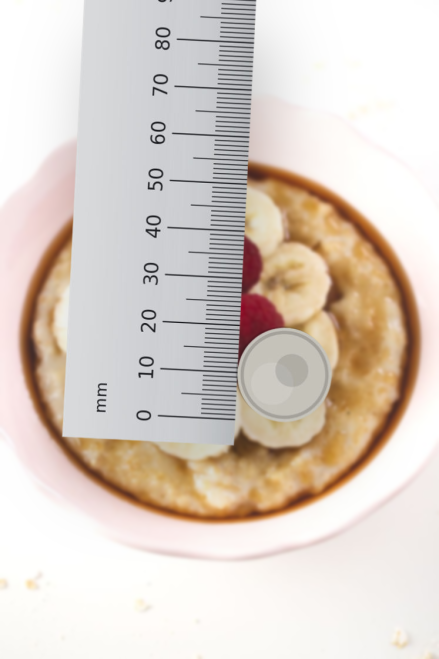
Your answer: 20mm
